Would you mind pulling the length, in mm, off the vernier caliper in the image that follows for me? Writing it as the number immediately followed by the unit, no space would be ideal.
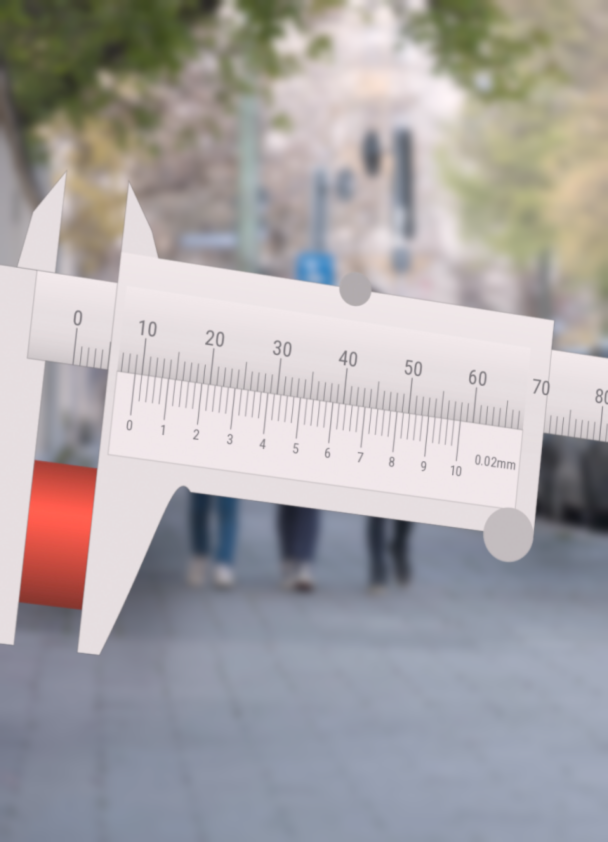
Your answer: 9.0mm
